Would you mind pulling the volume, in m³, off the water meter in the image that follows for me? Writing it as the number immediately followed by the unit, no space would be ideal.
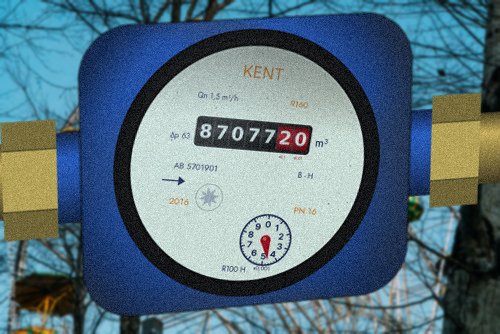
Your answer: 87077.204m³
